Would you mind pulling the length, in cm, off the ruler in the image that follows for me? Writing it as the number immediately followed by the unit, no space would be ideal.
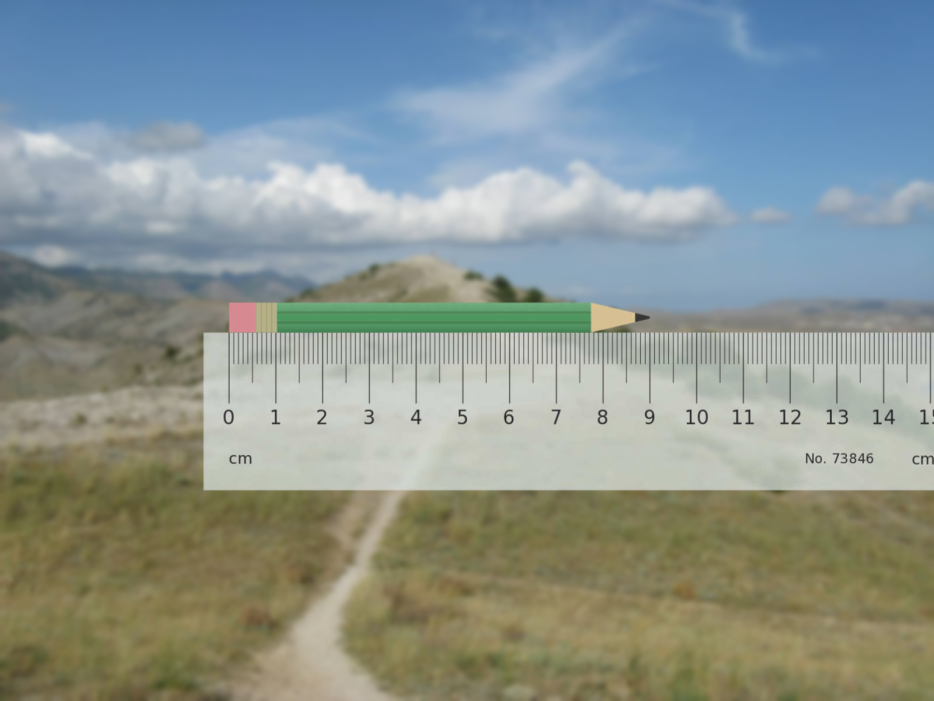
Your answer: 9cm
